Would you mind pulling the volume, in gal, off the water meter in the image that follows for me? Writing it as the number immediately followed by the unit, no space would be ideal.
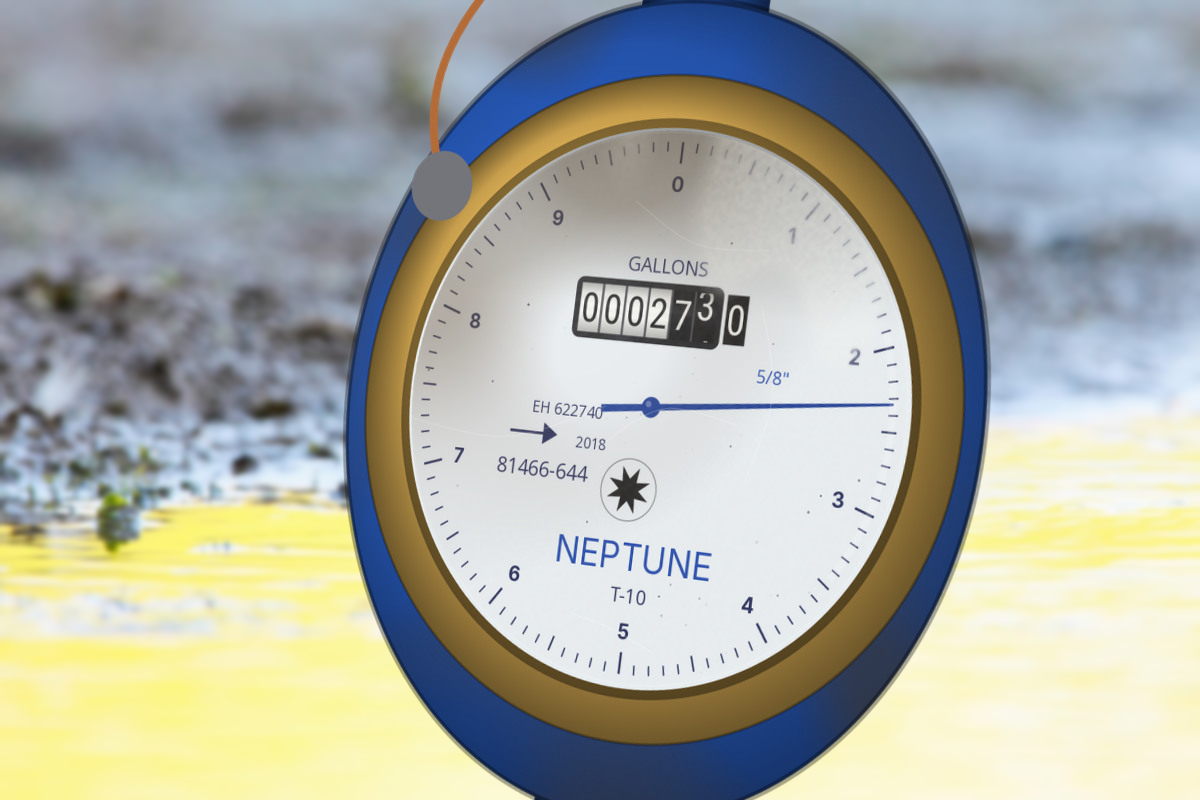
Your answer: 2732.3gal
